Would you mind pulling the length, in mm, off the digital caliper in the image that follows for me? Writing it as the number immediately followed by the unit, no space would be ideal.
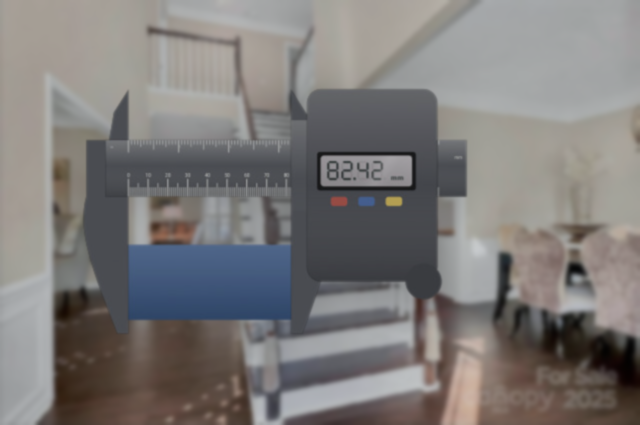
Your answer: 82.42mm
